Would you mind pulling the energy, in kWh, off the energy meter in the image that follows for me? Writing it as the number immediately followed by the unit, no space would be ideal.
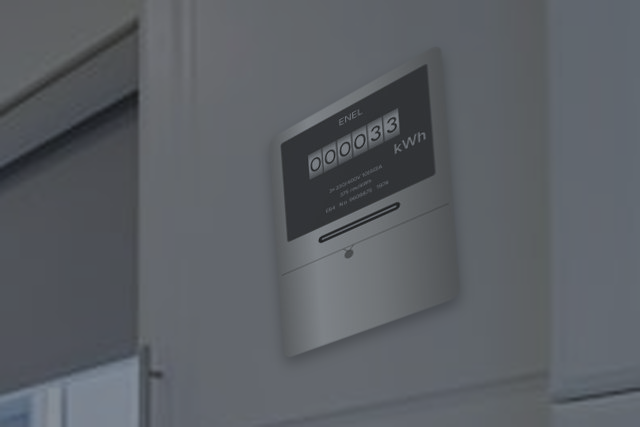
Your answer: 33kWh
